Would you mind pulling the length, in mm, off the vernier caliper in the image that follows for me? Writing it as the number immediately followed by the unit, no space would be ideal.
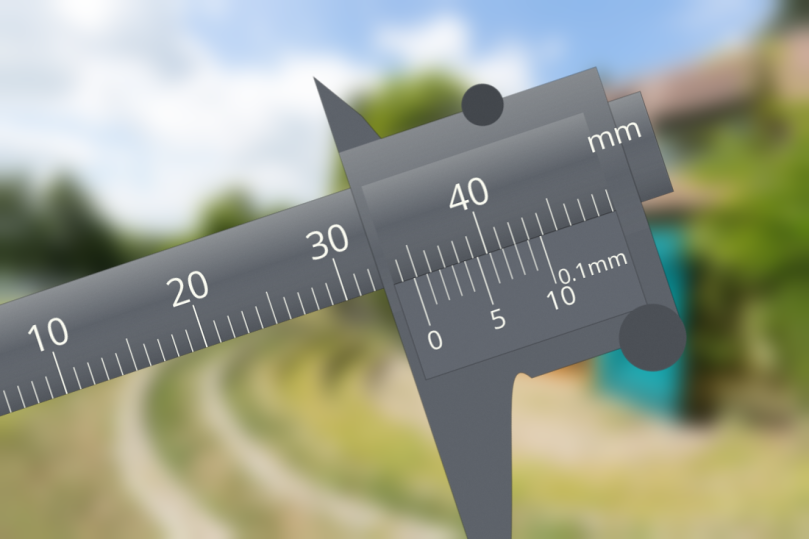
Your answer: 34.8mm
